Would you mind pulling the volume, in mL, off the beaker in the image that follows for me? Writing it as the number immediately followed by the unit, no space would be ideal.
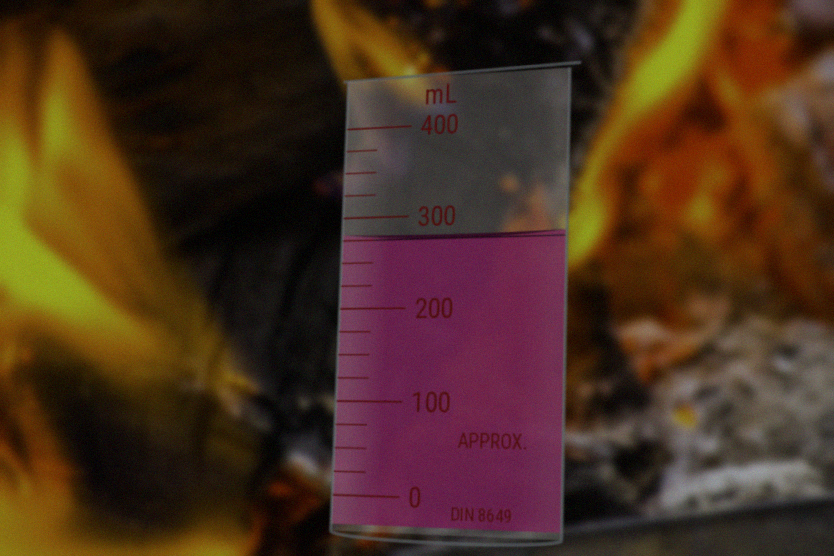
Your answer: 275mL
